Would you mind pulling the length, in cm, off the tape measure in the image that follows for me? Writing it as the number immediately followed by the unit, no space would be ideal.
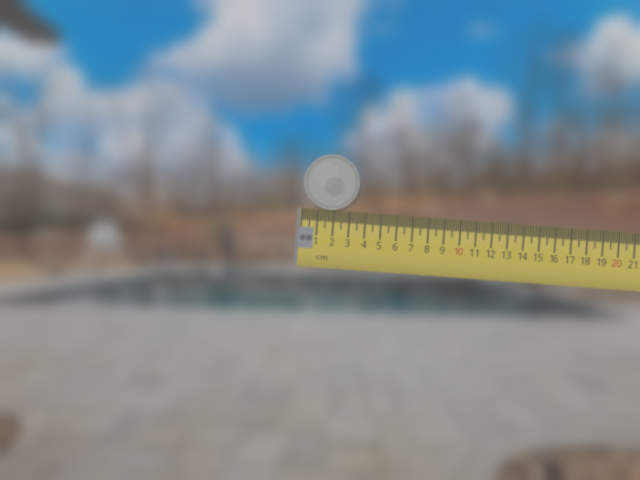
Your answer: 3.5cm
